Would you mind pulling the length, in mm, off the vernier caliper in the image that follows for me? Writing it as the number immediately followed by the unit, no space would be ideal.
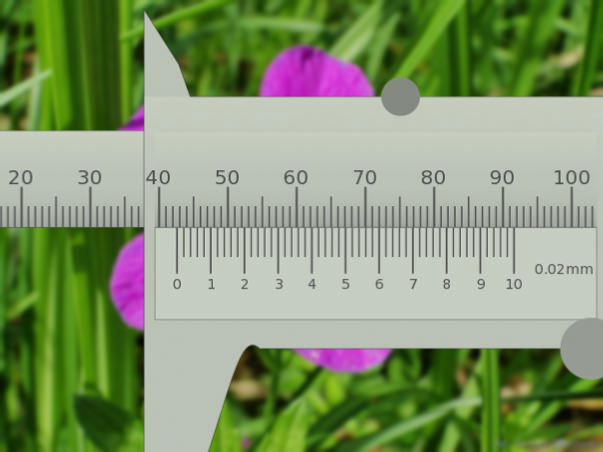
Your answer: 42.6mm
